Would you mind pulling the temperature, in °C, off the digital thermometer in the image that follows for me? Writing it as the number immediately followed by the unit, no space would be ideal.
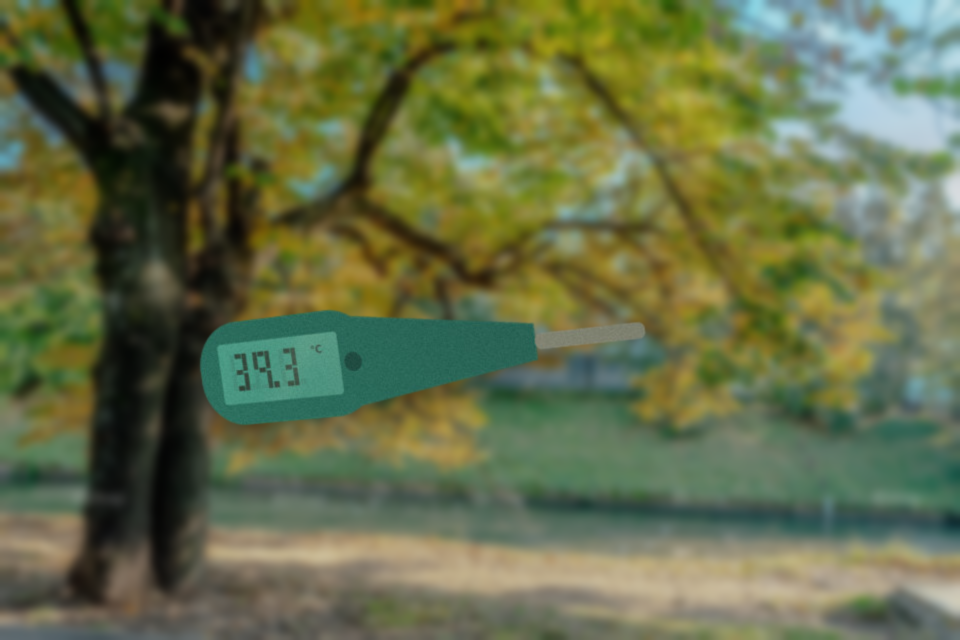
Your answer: 39.3°C
